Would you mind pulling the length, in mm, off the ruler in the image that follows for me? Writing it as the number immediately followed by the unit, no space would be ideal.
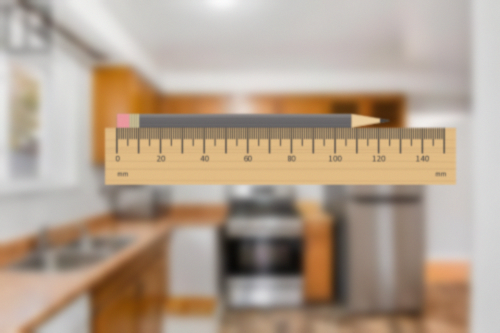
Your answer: 125mm
